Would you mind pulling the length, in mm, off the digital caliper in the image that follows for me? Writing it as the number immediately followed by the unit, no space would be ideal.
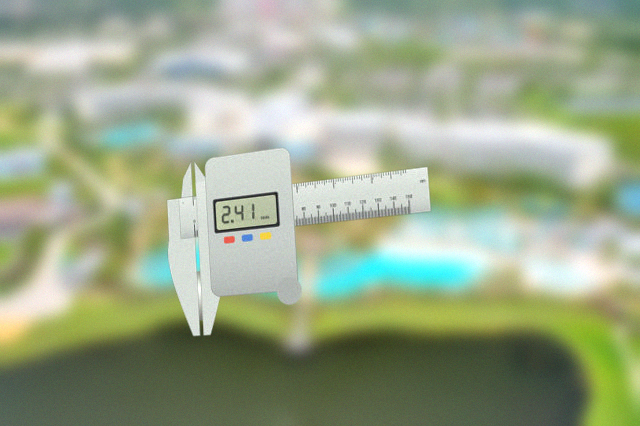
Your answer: 2.41mm
